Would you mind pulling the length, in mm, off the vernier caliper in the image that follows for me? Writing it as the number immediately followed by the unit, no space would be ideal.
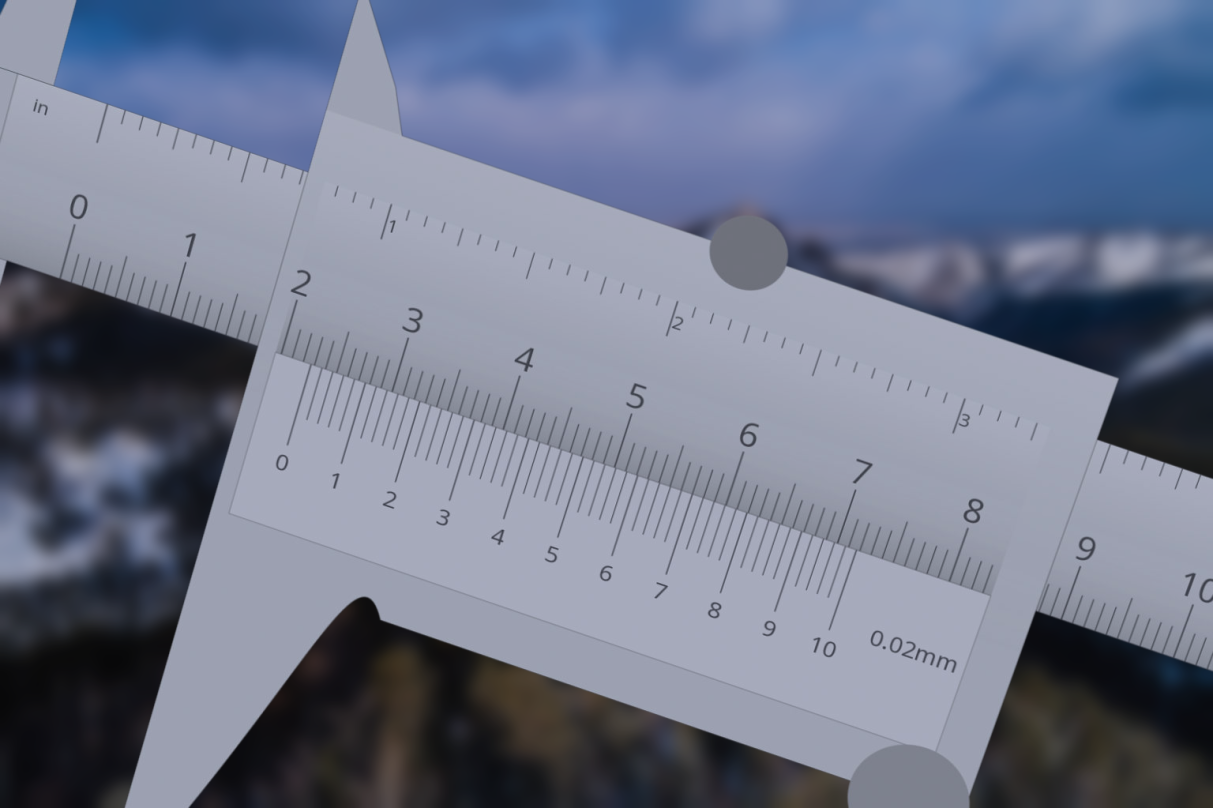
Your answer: 22.7mm
